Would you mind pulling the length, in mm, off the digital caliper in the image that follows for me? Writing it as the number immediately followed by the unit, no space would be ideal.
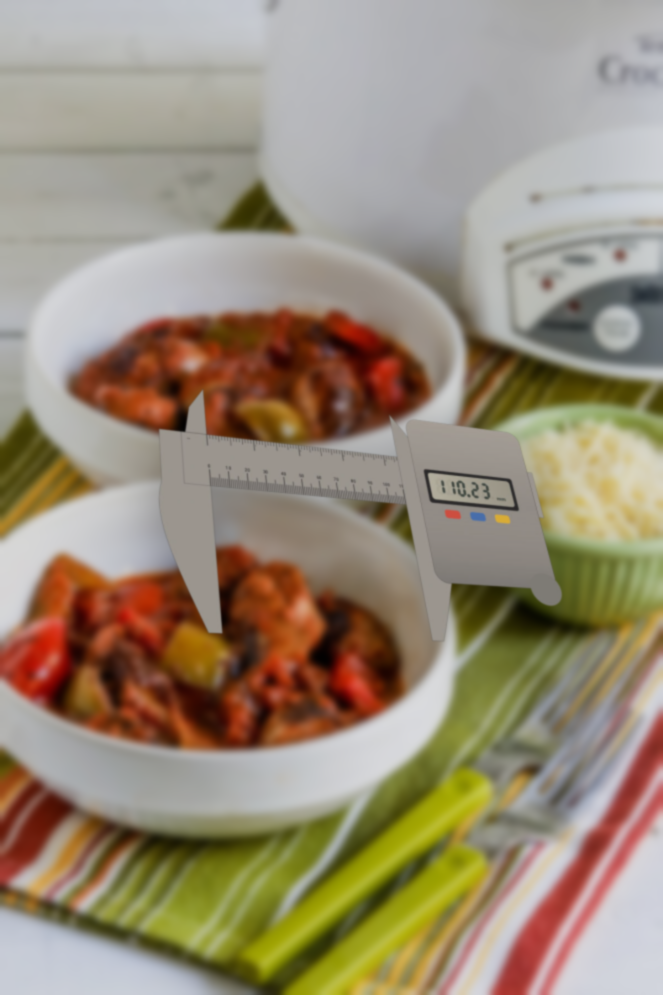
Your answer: 110.23mm
